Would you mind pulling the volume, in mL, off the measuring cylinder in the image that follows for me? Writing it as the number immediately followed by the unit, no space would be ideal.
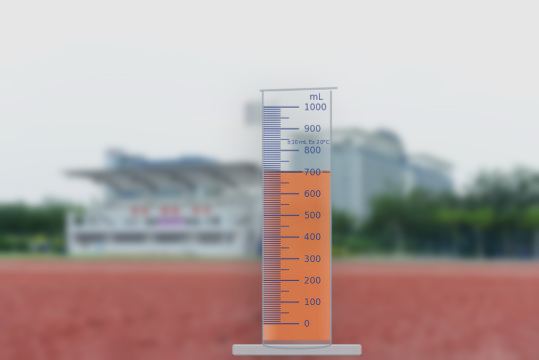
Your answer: 700mL
